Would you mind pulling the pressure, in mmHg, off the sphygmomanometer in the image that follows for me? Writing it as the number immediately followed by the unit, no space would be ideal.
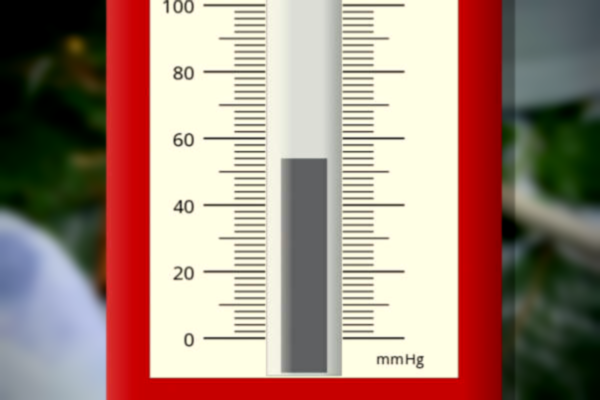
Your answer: 54mmHg
